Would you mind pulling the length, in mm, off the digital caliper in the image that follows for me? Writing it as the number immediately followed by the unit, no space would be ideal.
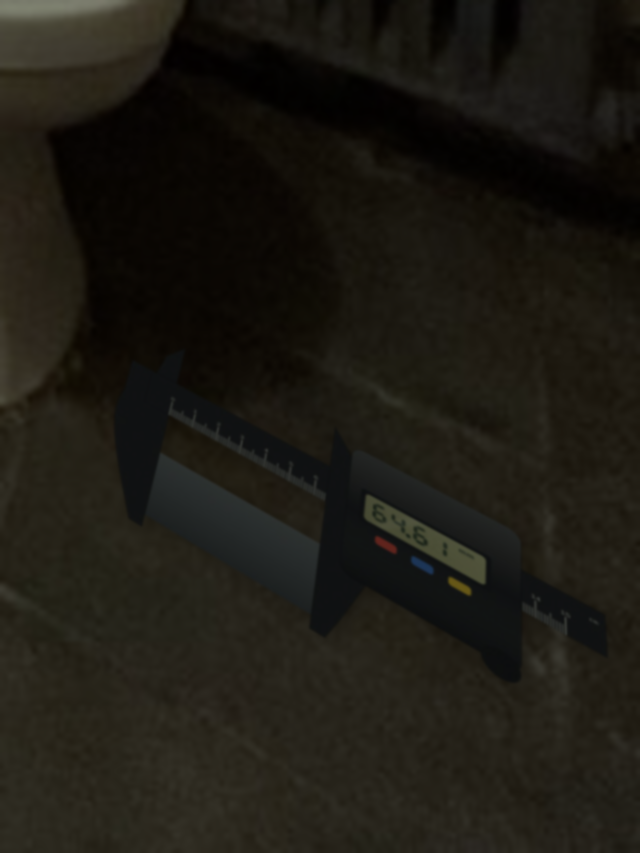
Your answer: 64.61mm
